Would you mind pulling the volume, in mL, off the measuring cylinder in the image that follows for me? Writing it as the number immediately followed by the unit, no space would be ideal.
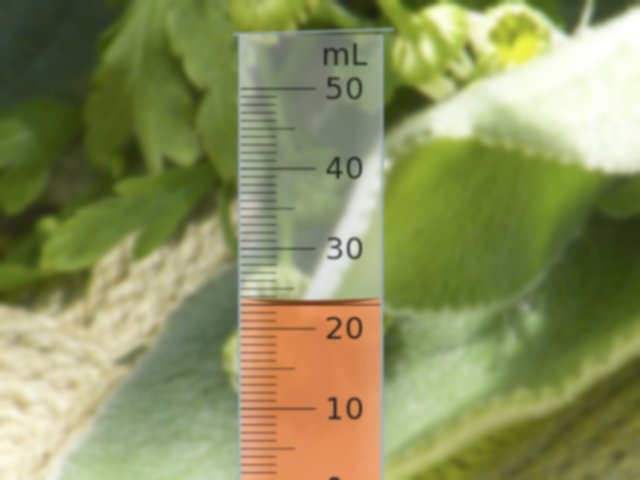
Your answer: 23mL
